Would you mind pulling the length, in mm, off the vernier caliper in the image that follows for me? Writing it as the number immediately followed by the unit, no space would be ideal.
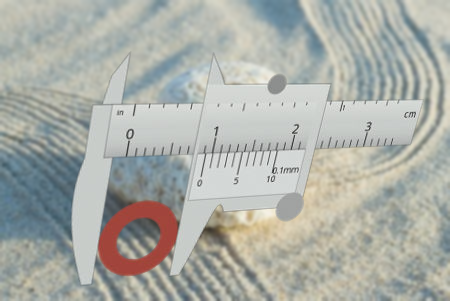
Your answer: 9.2mm
